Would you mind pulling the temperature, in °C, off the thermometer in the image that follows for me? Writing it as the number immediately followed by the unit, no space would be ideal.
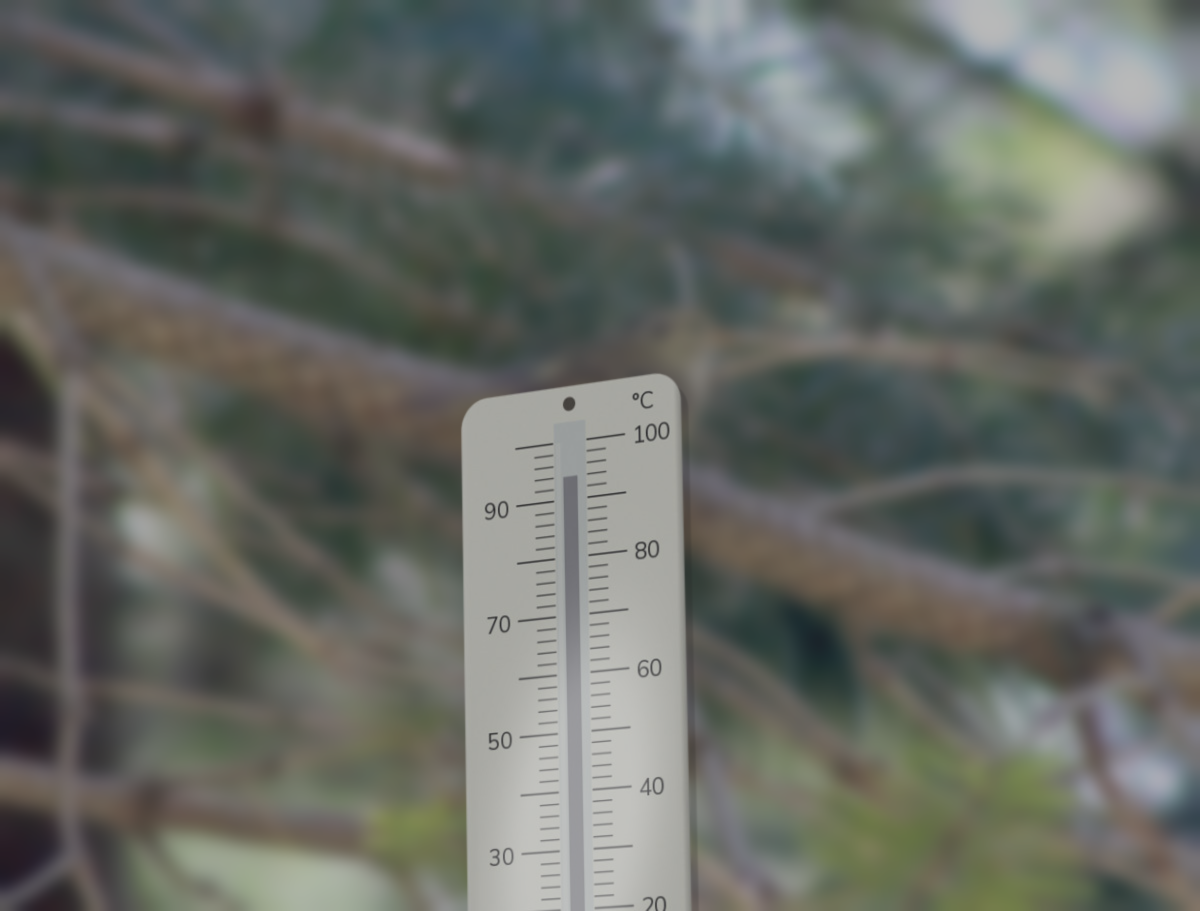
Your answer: 94°C
